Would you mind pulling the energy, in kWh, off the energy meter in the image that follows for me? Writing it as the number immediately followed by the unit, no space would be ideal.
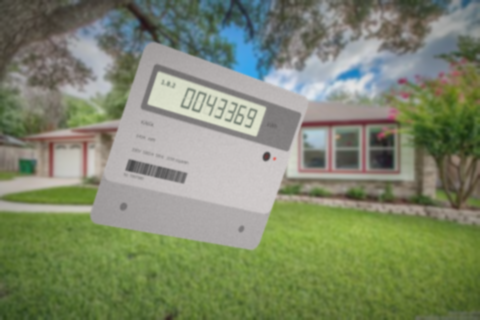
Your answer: 43369kWh
